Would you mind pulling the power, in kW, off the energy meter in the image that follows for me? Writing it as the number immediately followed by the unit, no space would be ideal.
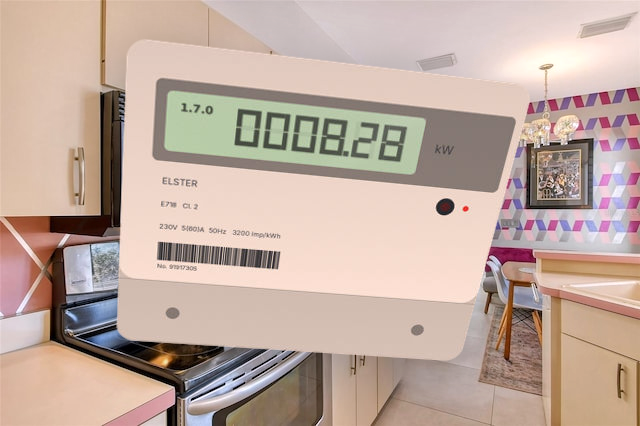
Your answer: 8.28kW
